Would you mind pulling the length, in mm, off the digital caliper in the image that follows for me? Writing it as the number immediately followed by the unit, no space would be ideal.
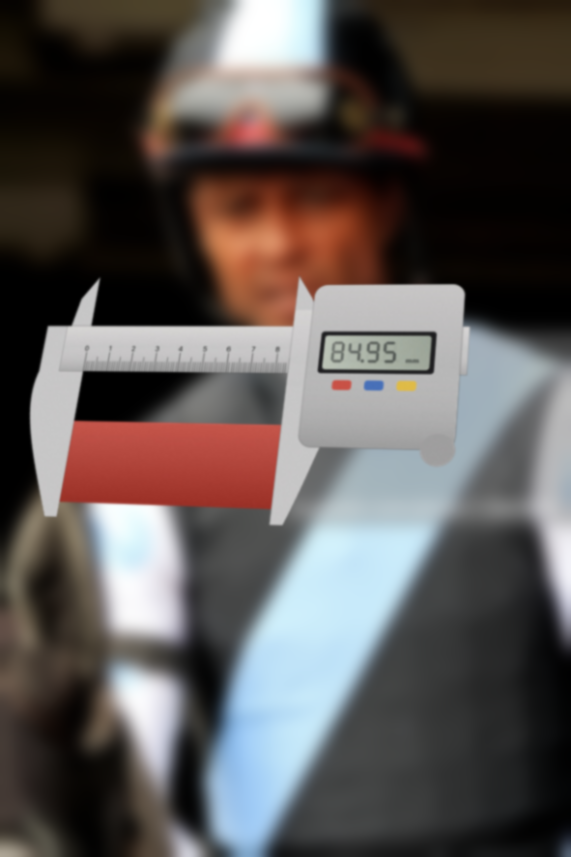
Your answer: 84.95mm
